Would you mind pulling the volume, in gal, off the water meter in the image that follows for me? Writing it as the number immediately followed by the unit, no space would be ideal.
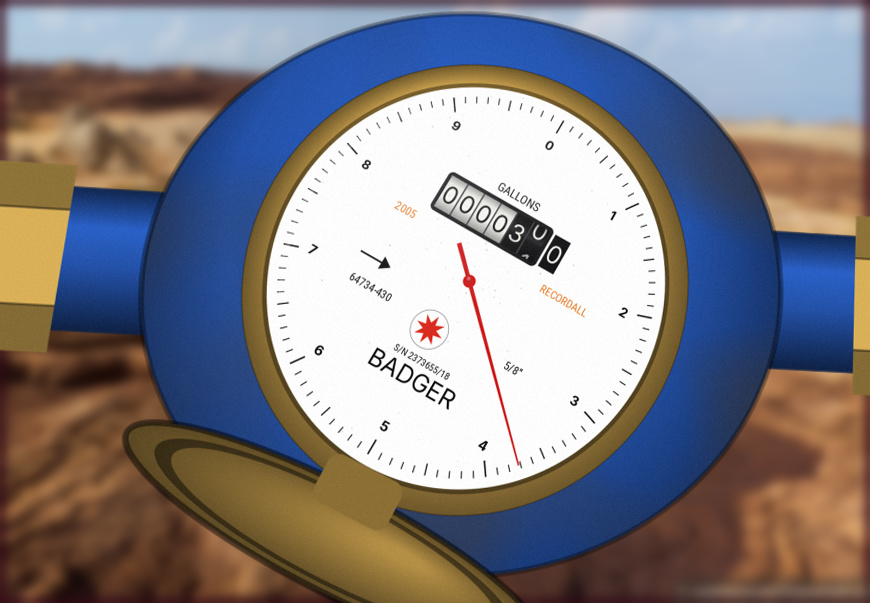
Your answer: 303.7gal
